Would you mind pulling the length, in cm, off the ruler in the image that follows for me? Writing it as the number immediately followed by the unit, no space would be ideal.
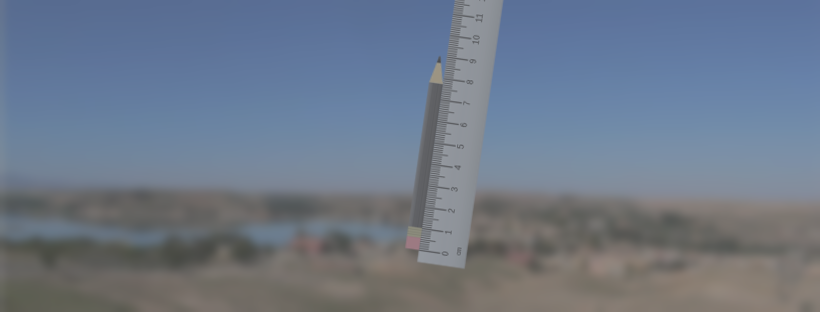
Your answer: 9cm
